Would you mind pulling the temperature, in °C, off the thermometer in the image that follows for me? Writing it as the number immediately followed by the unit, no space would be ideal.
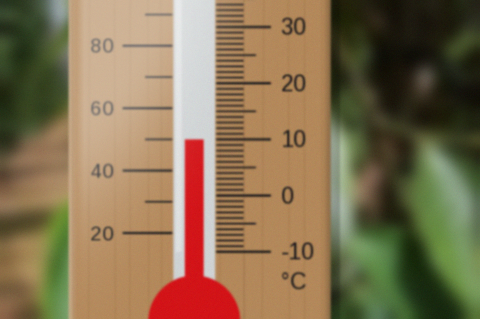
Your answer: 10°C
